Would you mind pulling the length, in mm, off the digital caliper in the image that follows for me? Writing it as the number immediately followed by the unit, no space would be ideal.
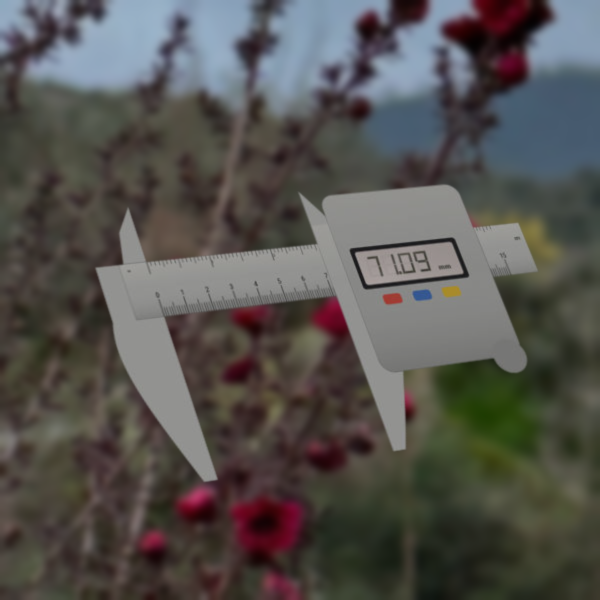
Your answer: 71.09mm
